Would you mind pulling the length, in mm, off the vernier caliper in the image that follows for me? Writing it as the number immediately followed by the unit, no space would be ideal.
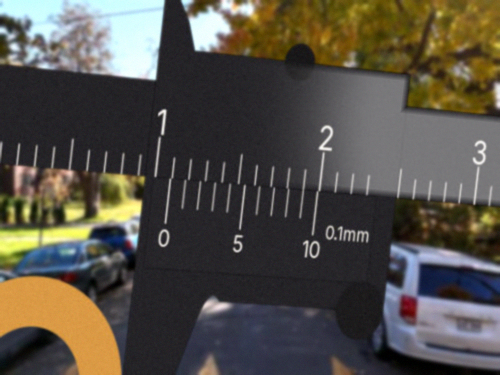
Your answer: 10.9mm
